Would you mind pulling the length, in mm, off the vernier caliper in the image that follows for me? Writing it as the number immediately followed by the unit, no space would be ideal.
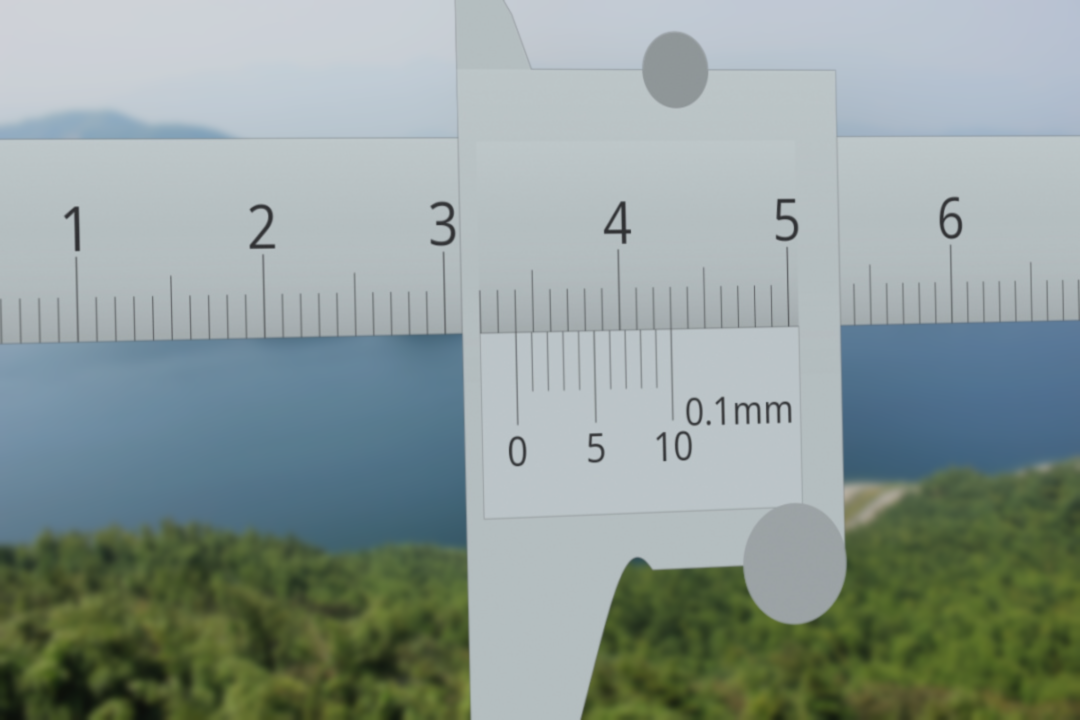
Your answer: 34.0mm
